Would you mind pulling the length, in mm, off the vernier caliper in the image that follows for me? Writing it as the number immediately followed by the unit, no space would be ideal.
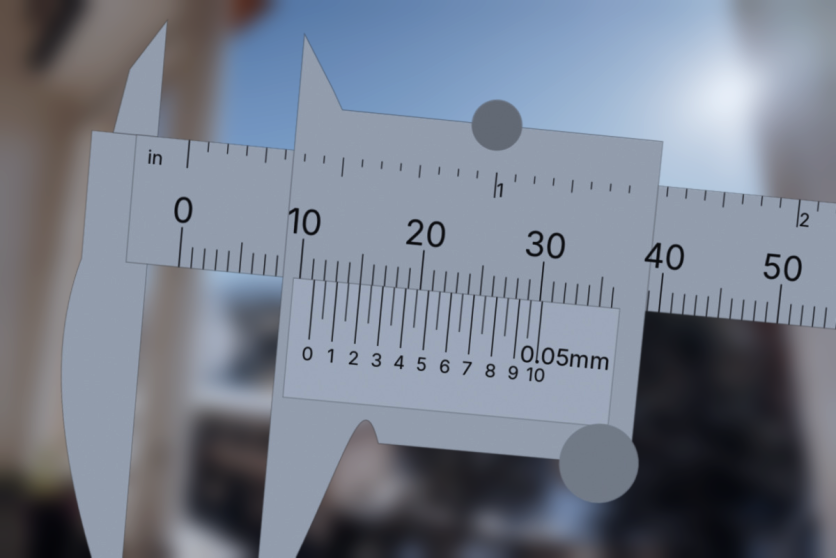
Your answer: 11.2mm
